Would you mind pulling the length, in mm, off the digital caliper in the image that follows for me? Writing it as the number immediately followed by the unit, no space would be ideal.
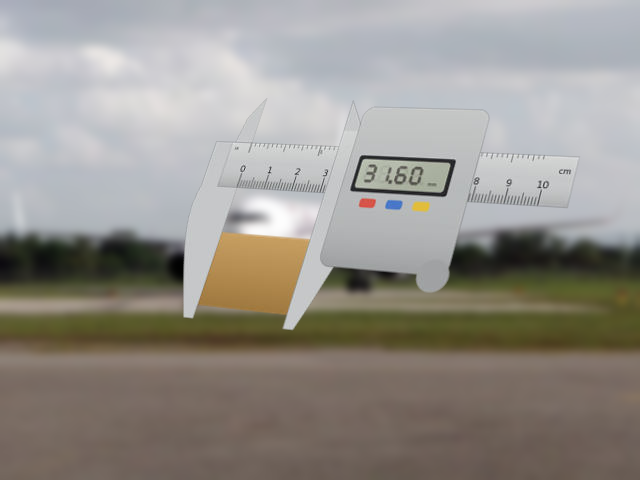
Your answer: 31.60mm
